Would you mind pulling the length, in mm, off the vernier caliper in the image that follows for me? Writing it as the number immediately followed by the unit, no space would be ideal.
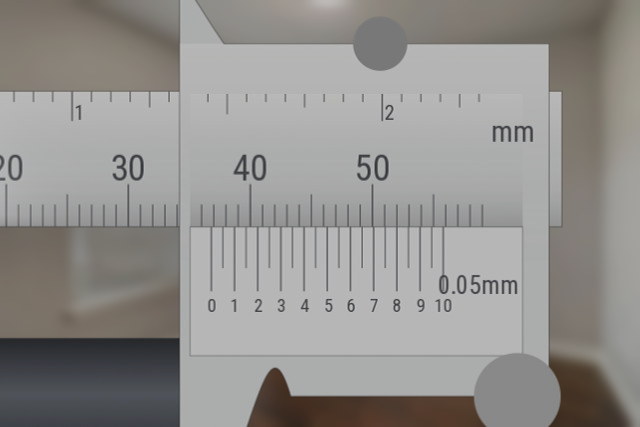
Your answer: 36.8mm
